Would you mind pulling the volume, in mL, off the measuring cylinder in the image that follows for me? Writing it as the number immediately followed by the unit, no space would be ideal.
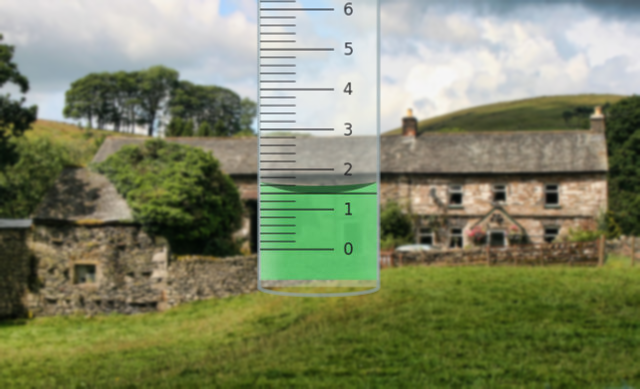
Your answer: 1.4mL
